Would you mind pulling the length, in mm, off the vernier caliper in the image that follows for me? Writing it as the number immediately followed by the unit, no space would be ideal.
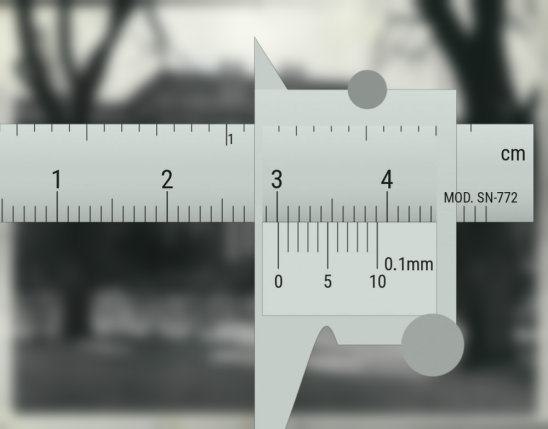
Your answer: 30.1mm
